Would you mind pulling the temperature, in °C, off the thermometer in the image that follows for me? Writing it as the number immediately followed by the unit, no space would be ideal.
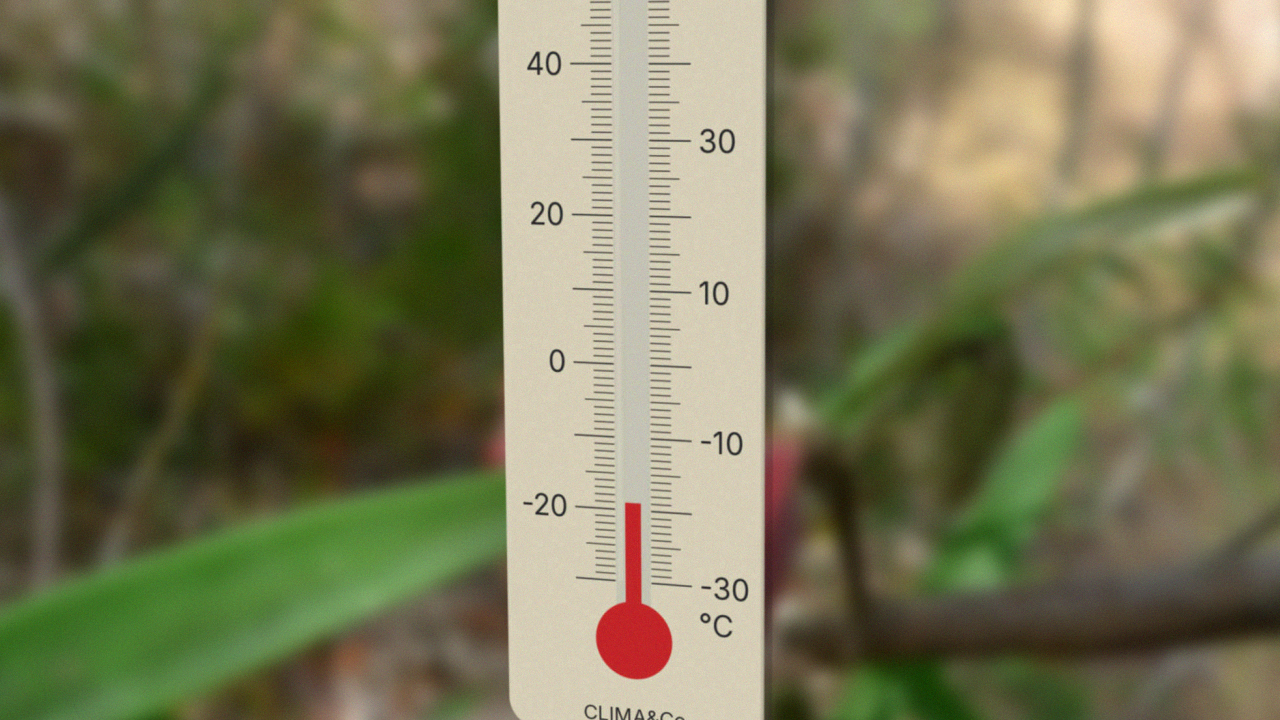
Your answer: -19°C
